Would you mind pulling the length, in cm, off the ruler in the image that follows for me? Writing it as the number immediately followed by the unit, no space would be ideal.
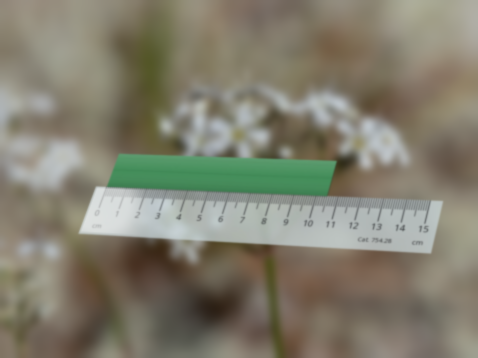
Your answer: 10.5cm
